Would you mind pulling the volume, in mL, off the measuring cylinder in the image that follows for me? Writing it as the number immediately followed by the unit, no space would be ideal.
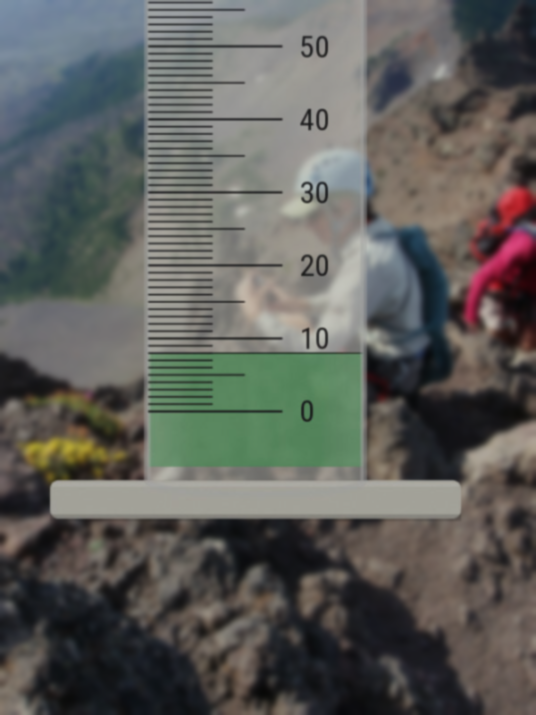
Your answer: 8mL
